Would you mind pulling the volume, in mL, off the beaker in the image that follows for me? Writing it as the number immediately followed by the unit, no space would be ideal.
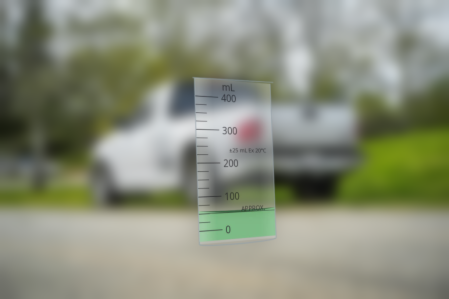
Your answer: 50mL
